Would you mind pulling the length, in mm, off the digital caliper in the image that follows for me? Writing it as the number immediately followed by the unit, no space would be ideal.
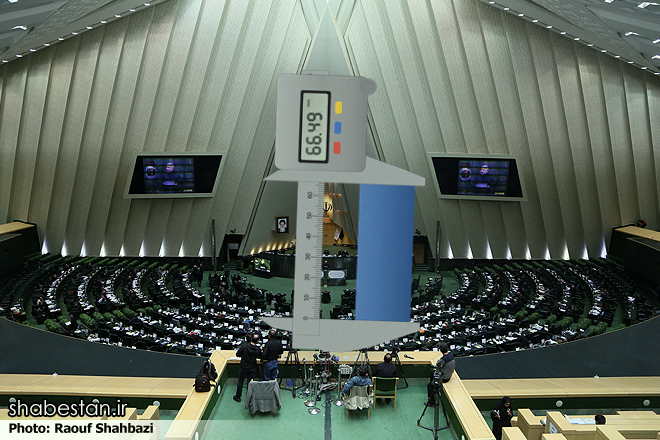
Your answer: 66.49mm
